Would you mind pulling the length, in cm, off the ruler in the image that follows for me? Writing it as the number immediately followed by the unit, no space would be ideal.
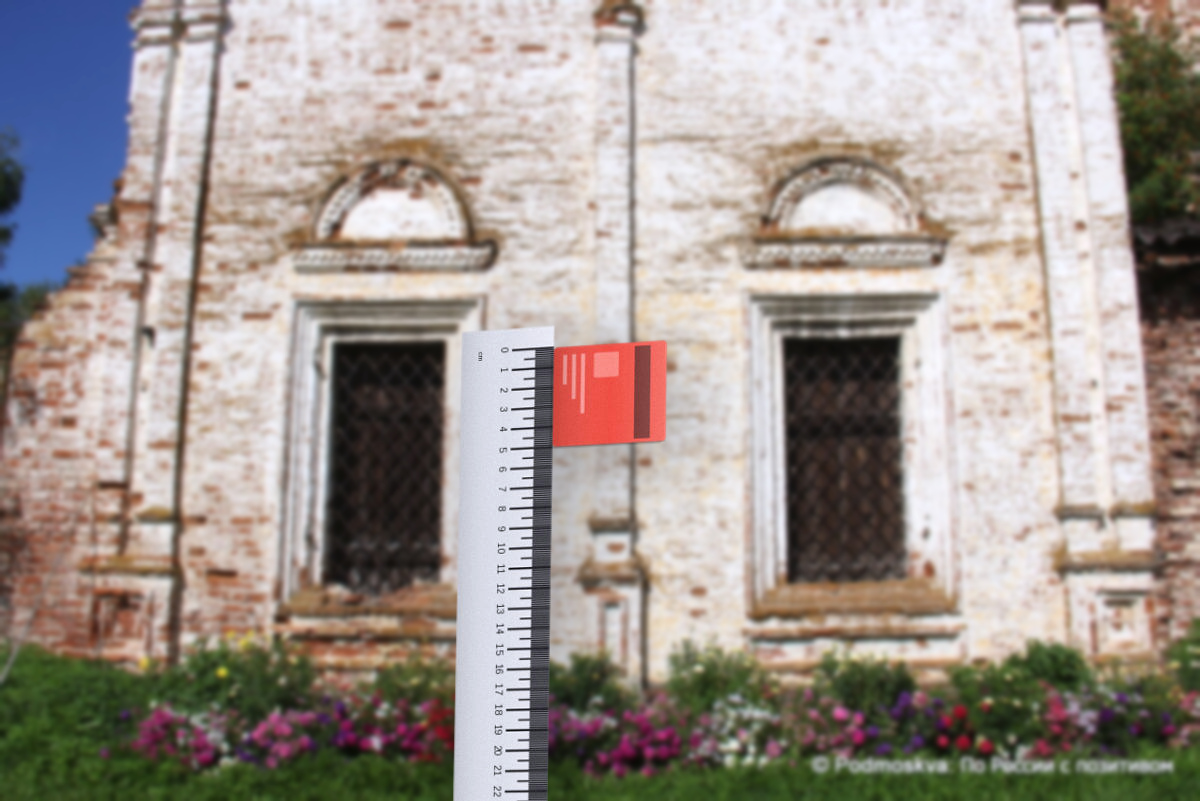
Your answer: 5cm
